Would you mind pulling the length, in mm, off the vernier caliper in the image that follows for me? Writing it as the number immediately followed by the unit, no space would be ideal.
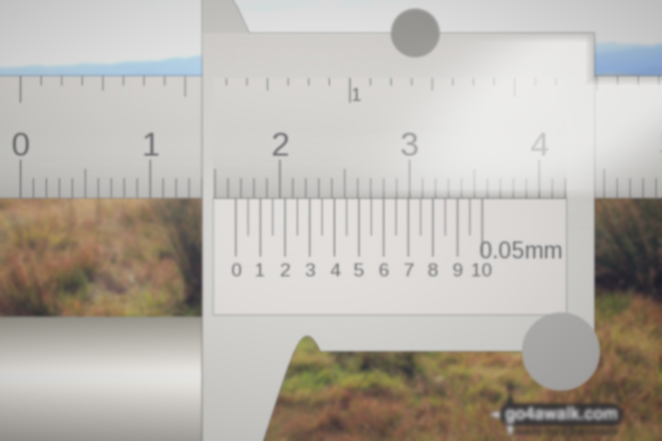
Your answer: 16.6mm
